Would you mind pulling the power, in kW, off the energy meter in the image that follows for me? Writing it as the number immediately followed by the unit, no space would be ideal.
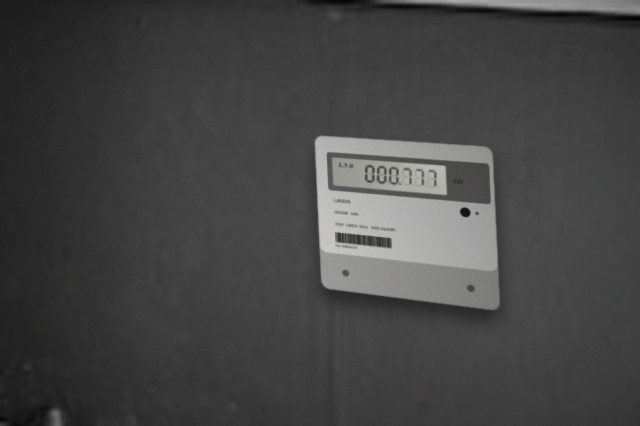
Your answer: 0.777kW
